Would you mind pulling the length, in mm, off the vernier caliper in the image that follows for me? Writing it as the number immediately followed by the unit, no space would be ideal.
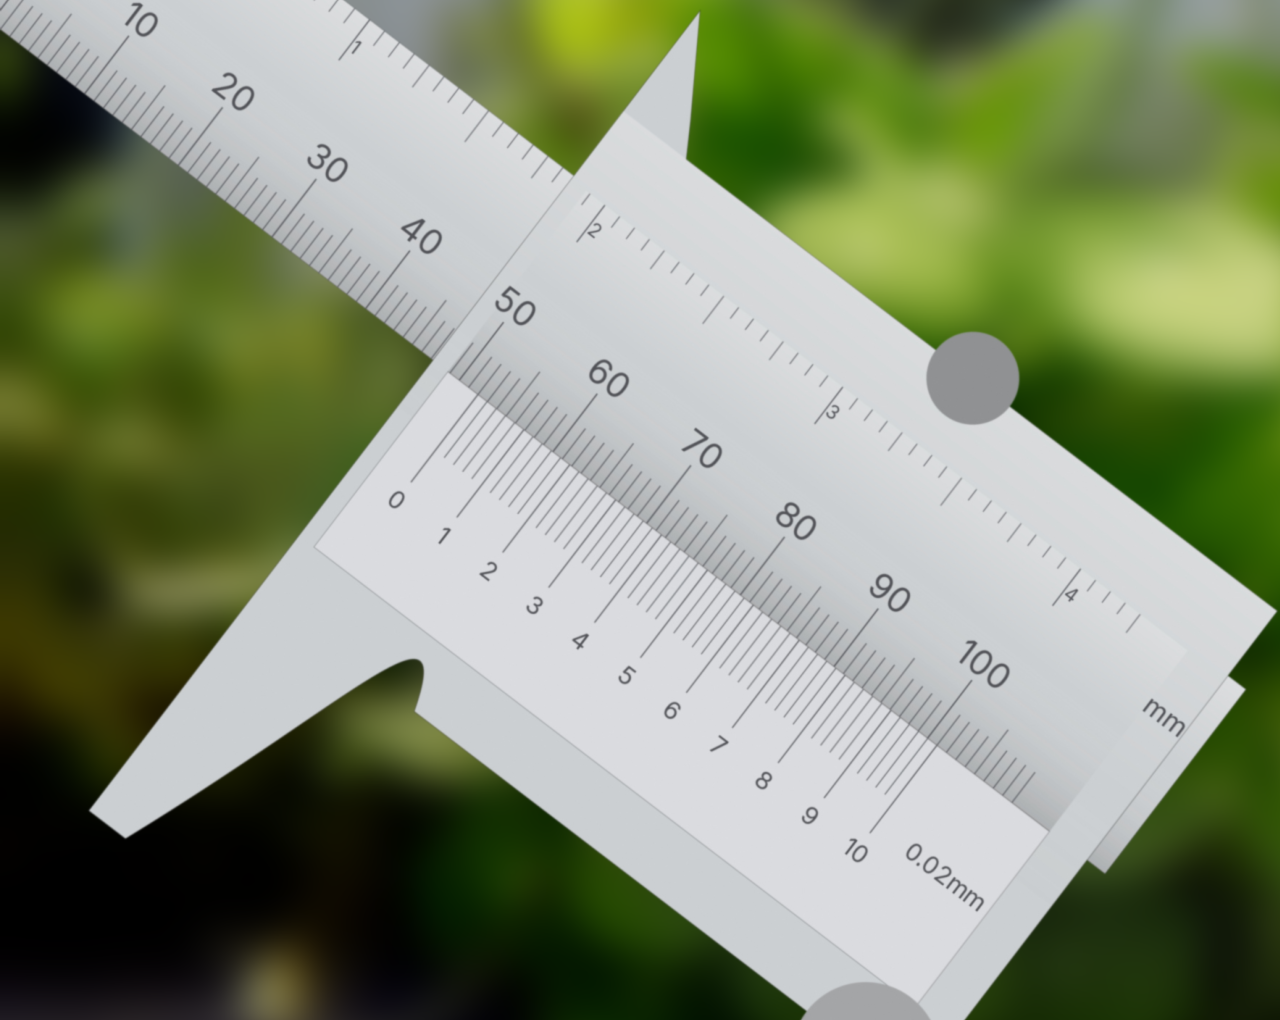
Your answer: 52.0mm
